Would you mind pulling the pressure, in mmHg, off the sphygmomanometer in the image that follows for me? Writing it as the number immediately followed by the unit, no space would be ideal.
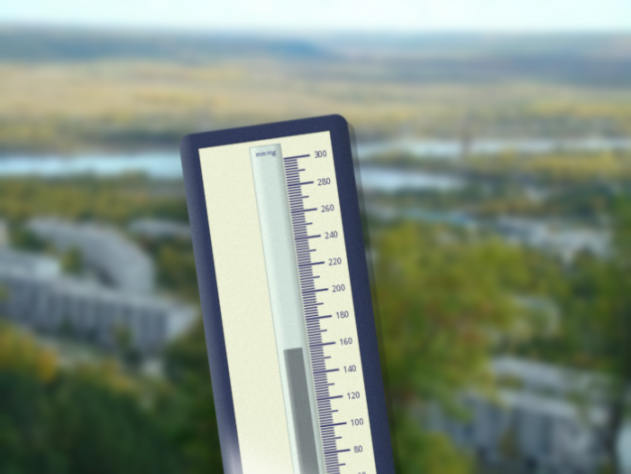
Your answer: 160mmHg
